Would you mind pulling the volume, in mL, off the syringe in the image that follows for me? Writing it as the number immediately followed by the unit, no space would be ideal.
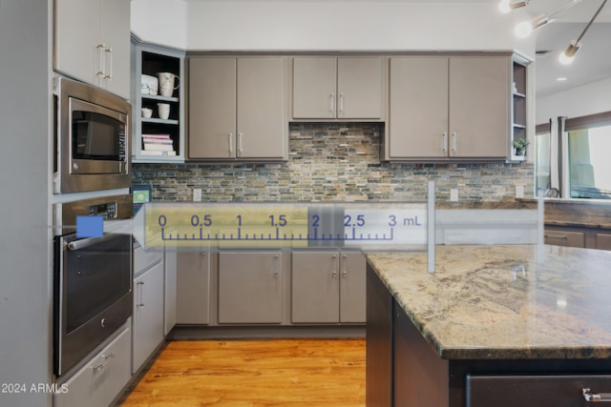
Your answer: 1.9mL
